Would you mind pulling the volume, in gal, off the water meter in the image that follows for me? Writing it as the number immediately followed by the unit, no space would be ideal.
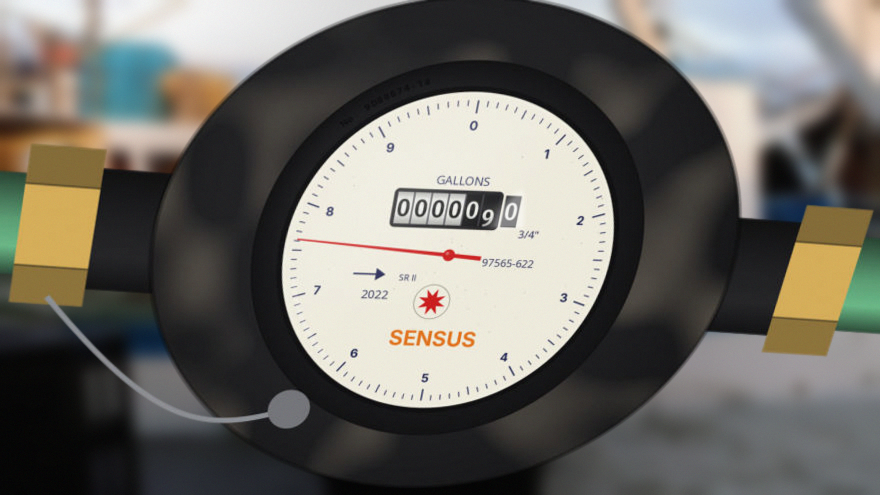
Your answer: 87.6gal
